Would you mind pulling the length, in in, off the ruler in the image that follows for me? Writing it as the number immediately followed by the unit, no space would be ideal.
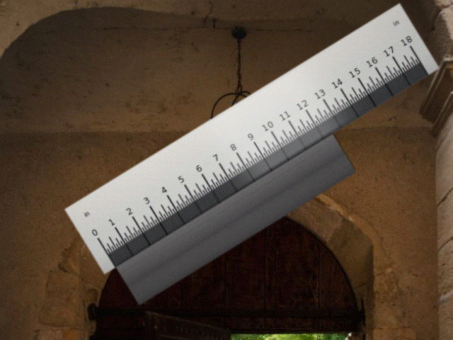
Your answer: 12.5in
